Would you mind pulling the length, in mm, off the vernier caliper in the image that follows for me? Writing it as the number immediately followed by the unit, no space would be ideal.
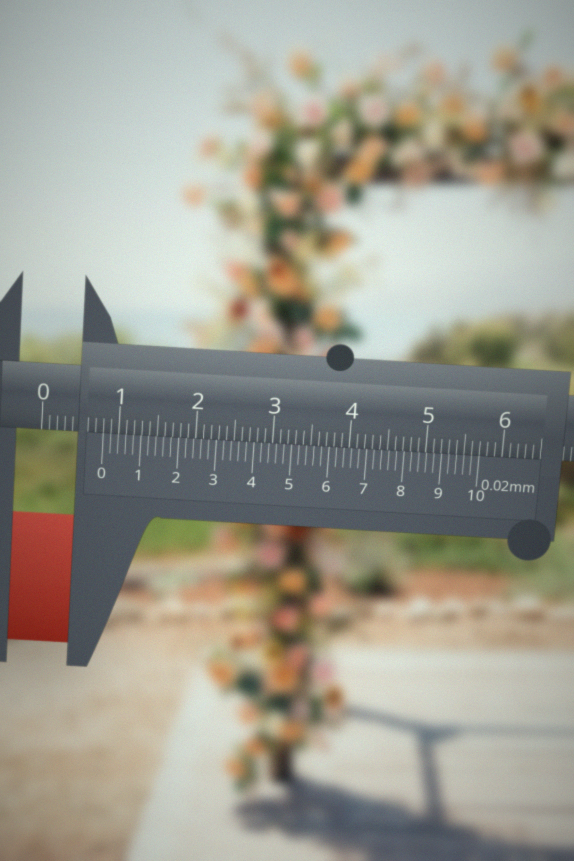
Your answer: 8.0mm
